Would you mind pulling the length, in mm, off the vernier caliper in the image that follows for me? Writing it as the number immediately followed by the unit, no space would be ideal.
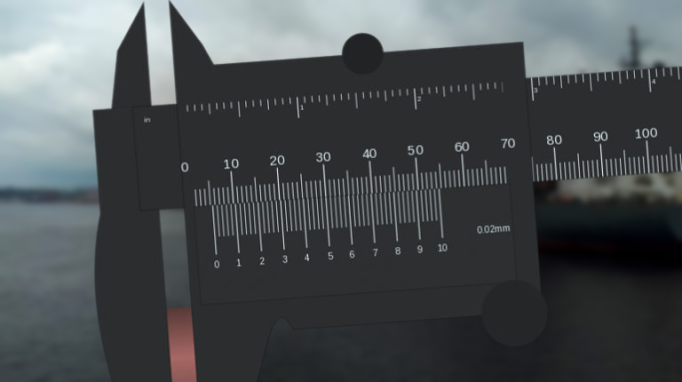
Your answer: 5.5mm
